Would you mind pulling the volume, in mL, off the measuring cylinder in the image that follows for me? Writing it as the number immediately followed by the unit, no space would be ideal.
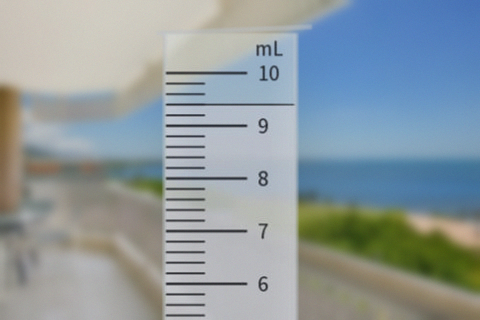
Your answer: 9.4mL
